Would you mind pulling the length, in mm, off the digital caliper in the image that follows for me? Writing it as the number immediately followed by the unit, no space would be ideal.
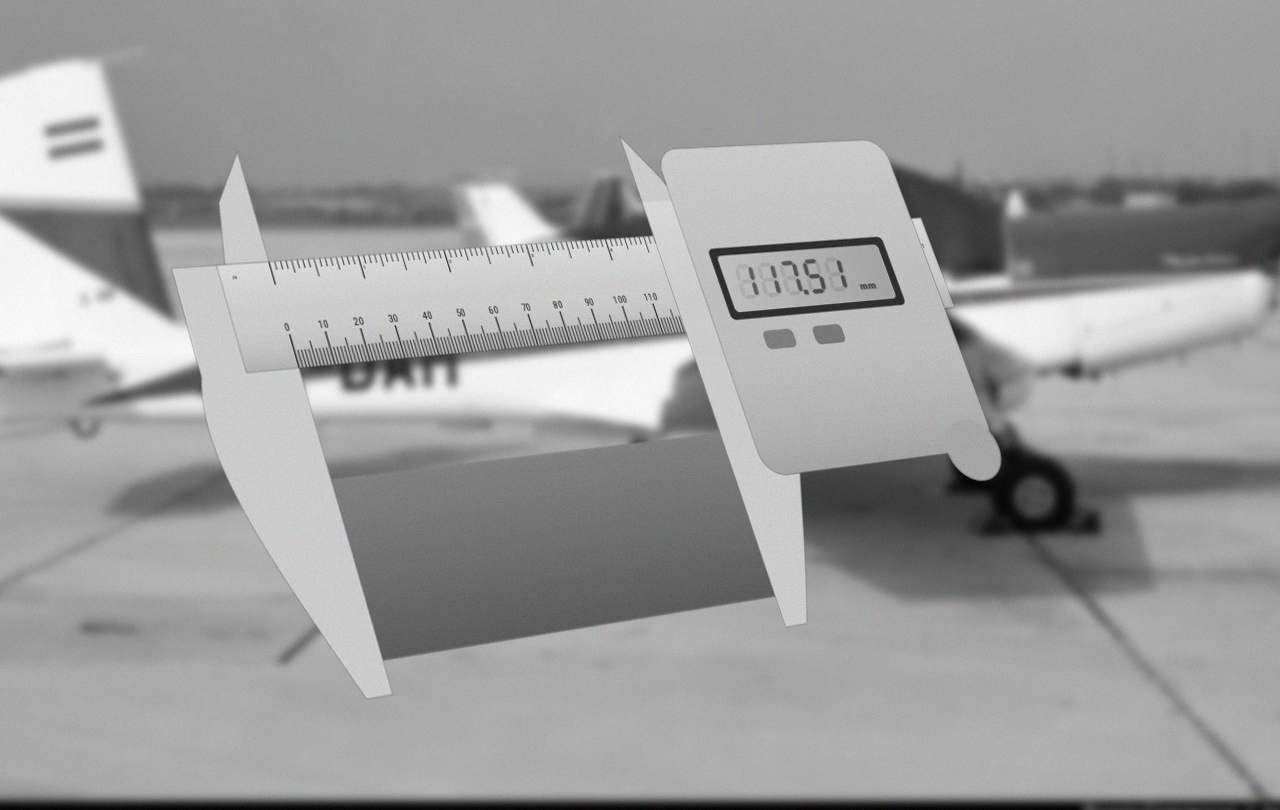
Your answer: 117.51mm
